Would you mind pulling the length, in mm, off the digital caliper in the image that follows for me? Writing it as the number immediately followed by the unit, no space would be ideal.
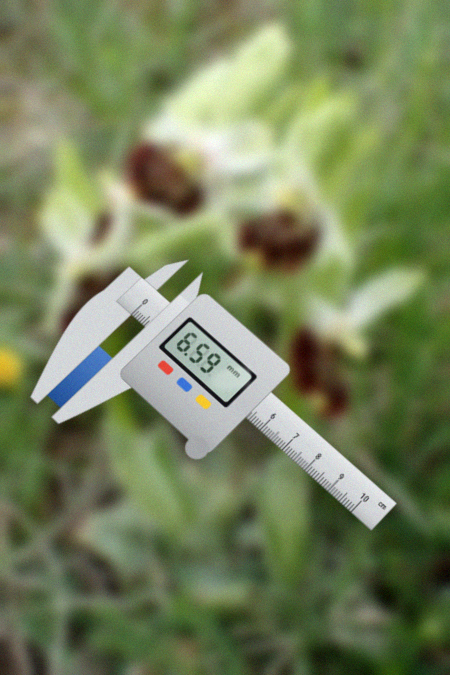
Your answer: 6.59mm
